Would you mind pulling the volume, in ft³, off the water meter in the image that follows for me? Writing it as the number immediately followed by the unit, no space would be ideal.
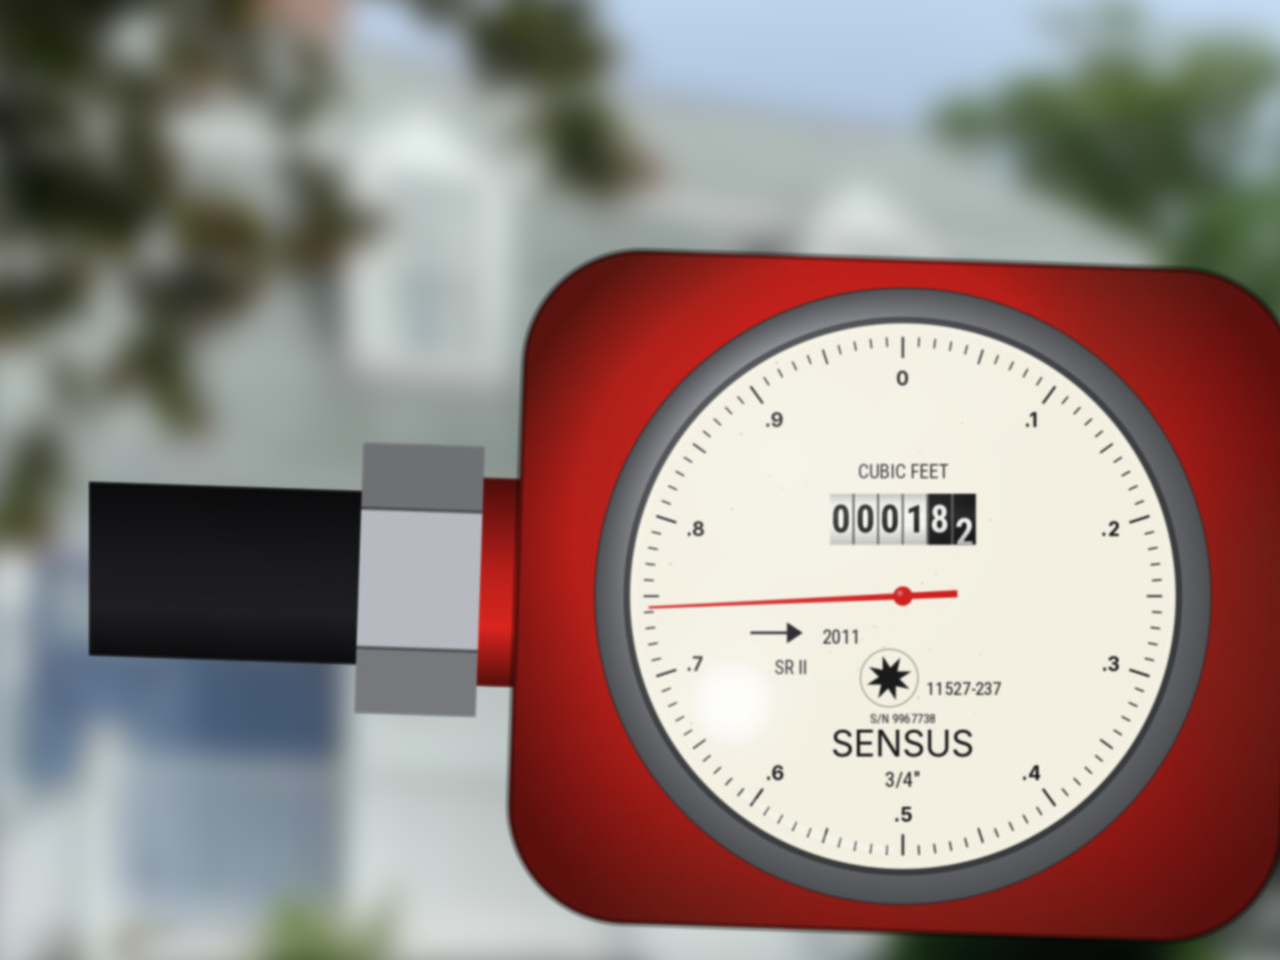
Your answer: 181.74ft³
